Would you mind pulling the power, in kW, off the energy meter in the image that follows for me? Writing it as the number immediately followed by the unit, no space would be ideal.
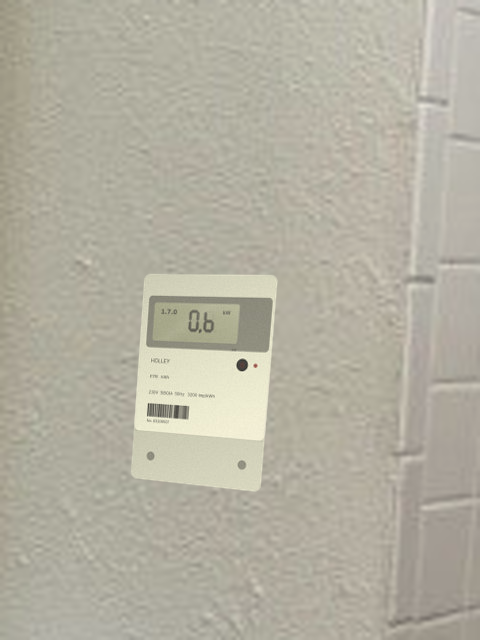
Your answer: 0.6kW
